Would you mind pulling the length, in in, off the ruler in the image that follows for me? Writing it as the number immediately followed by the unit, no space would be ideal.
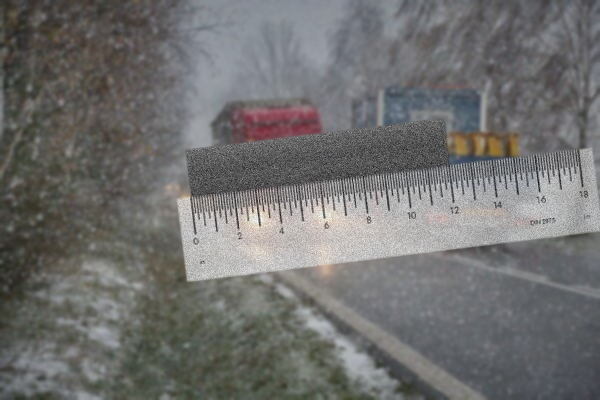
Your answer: 12in
